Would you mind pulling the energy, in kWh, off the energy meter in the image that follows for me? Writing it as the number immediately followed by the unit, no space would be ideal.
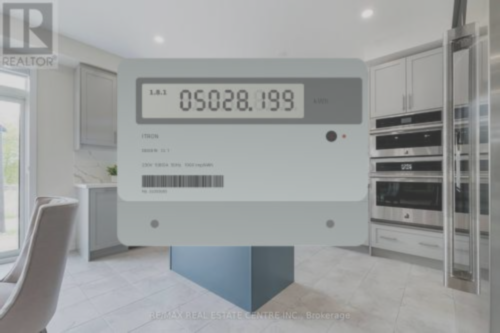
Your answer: 5028.199kWh
